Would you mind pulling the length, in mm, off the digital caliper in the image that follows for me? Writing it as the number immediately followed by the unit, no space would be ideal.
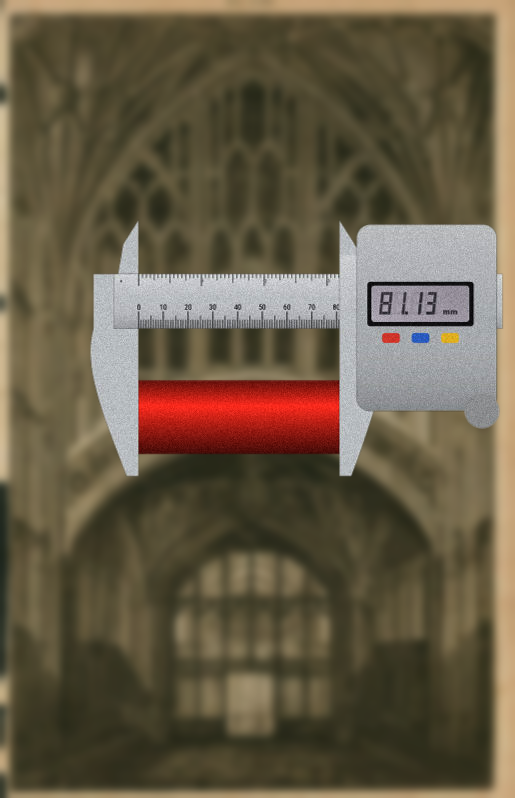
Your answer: 81.13mm
